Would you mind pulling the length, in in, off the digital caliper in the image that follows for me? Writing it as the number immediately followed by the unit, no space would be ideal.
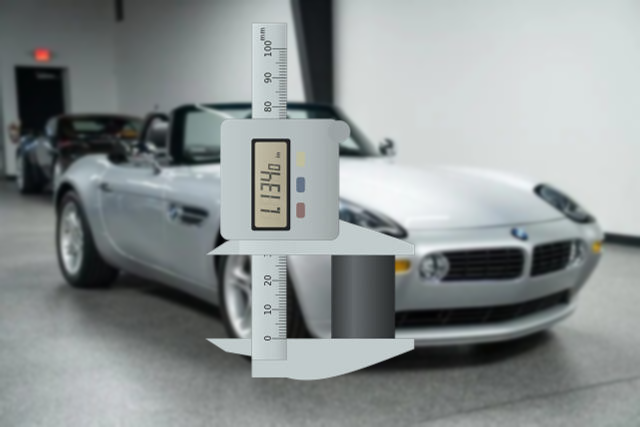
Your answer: 1.1340in
